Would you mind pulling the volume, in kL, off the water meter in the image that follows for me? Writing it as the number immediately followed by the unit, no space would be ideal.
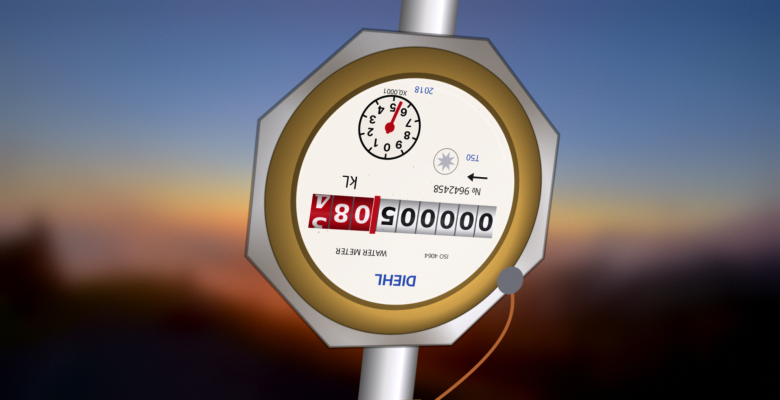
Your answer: 5.0835kL
